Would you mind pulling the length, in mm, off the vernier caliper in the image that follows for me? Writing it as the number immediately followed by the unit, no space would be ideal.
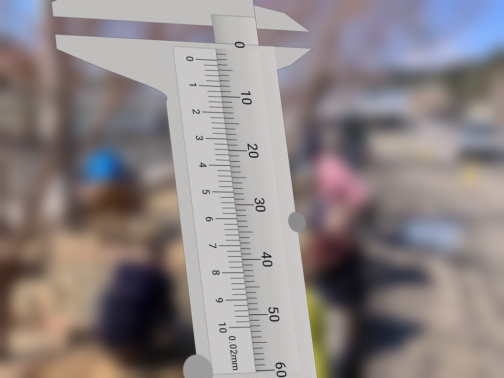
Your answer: 3.2mm
